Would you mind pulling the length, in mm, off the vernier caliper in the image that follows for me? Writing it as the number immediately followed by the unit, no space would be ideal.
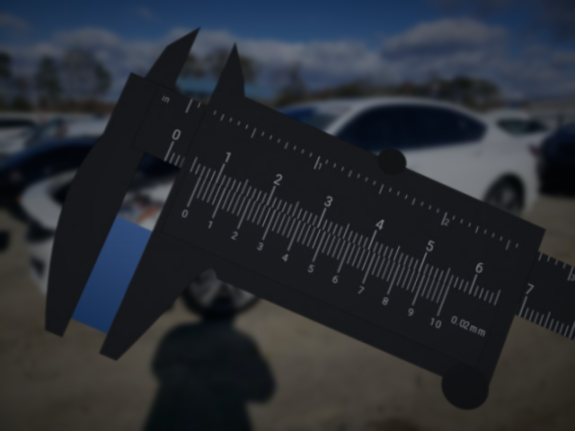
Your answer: 7.0mm
